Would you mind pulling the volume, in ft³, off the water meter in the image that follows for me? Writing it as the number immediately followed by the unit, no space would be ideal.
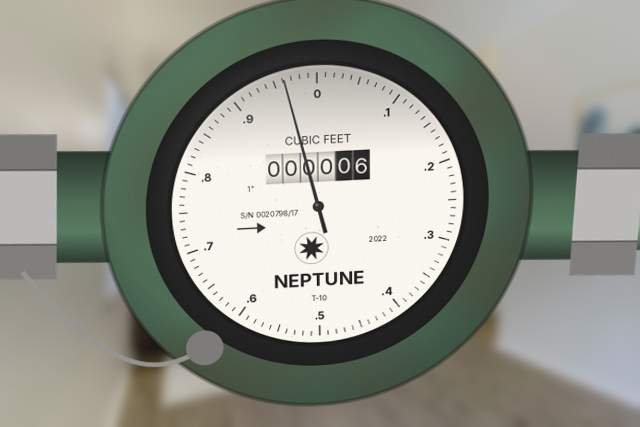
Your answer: 5.96ft³
